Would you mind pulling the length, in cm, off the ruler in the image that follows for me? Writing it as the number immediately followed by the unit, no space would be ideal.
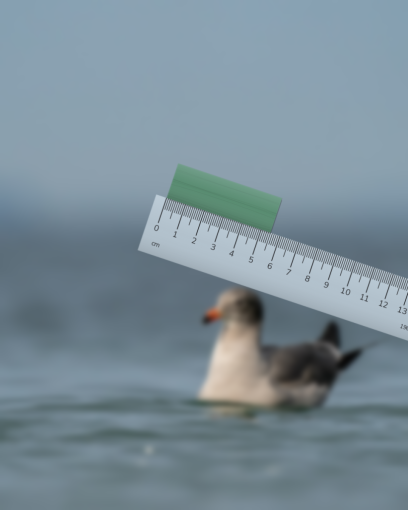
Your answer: 5.5cm
